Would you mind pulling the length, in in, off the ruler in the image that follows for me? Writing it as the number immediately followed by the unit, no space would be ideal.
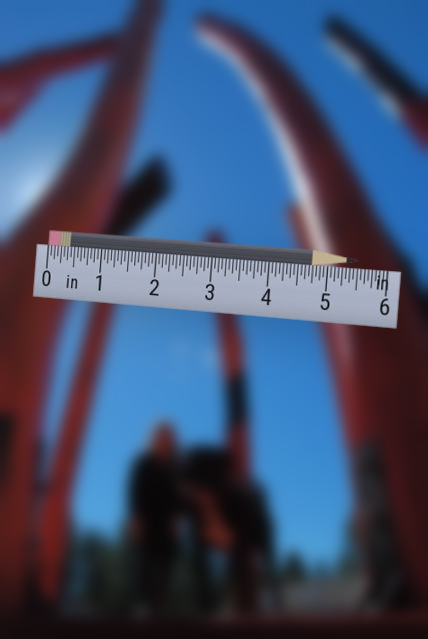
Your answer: 5.5in
